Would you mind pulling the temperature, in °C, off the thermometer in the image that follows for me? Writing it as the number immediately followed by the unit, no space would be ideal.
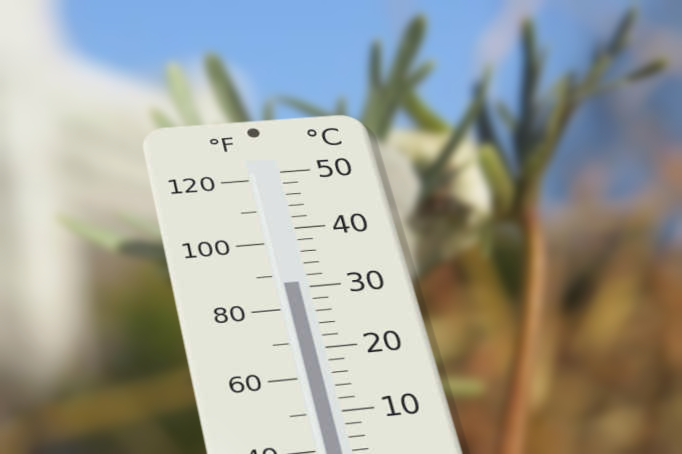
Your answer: 31°C
